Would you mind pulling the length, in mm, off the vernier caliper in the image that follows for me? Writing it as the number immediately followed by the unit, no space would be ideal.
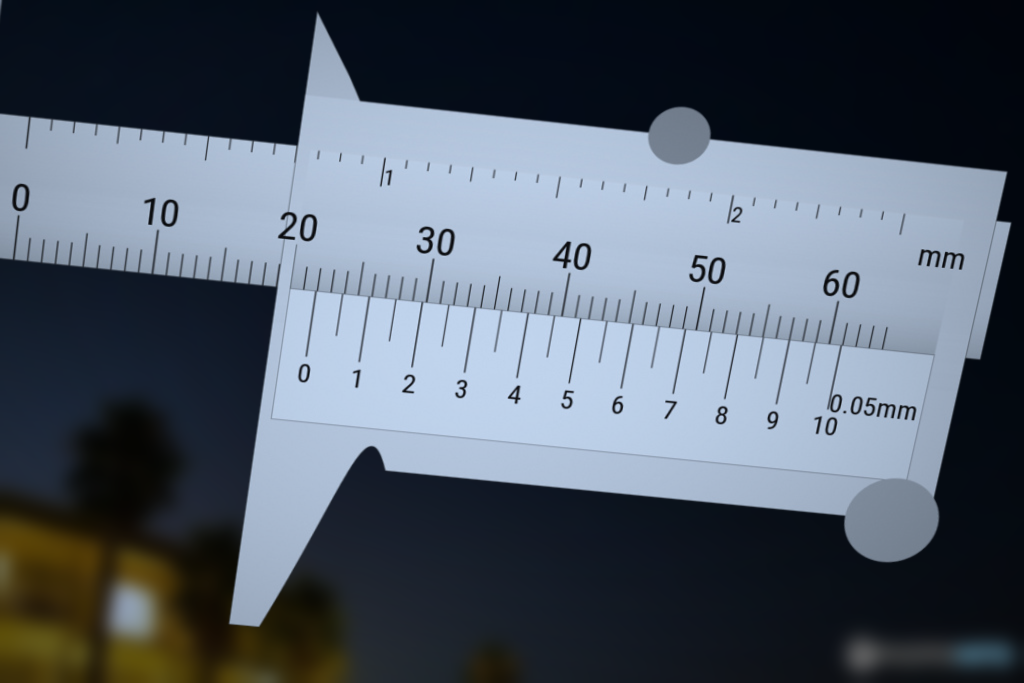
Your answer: 21.9mm
